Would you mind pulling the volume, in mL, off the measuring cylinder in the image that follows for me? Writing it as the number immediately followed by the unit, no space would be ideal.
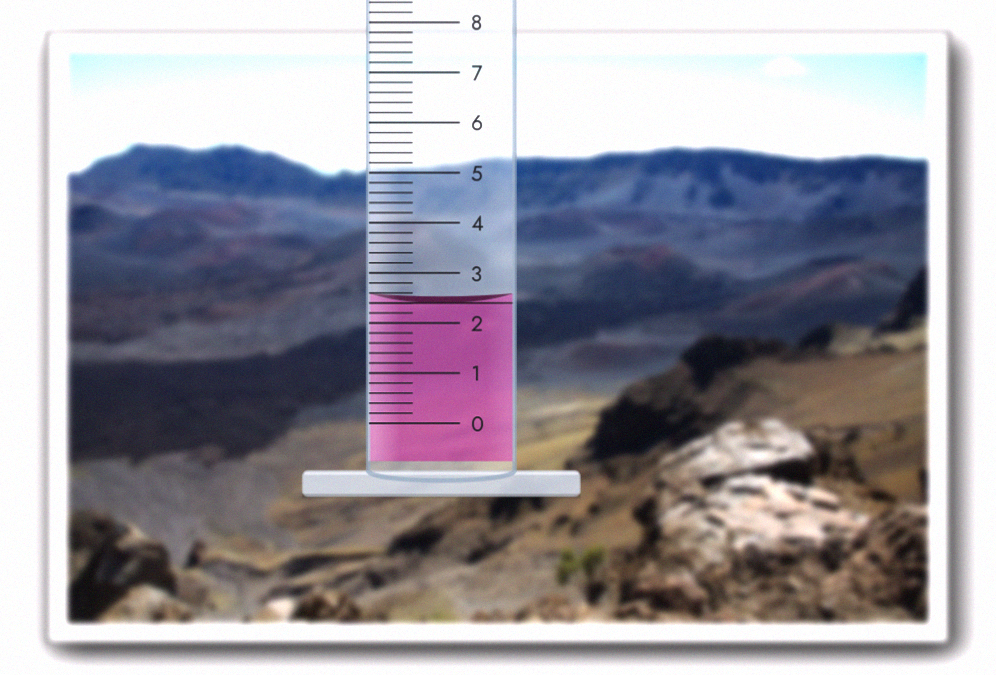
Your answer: 2.4mL
